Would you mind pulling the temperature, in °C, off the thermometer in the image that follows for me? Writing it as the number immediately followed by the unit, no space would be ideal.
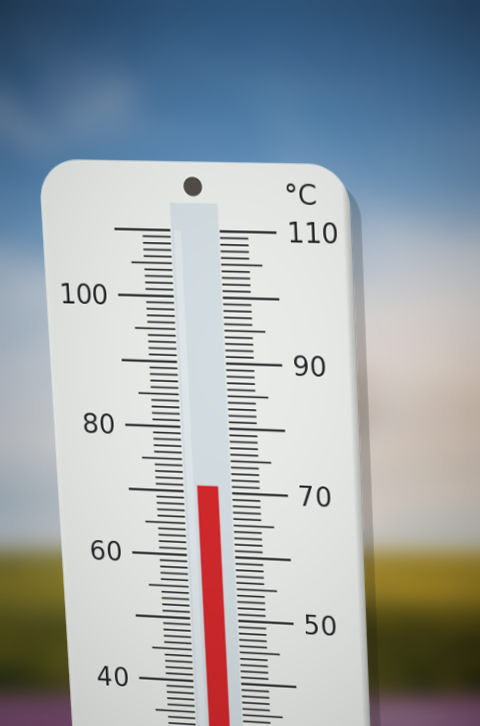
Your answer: 71°C
